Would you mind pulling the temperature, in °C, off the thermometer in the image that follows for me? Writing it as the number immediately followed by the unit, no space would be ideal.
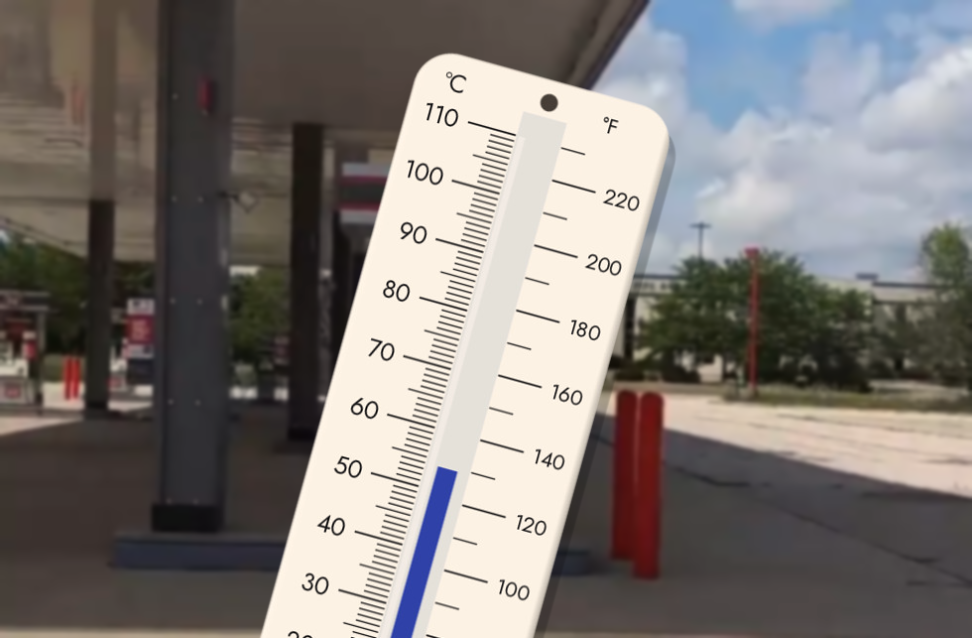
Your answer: 54°C
